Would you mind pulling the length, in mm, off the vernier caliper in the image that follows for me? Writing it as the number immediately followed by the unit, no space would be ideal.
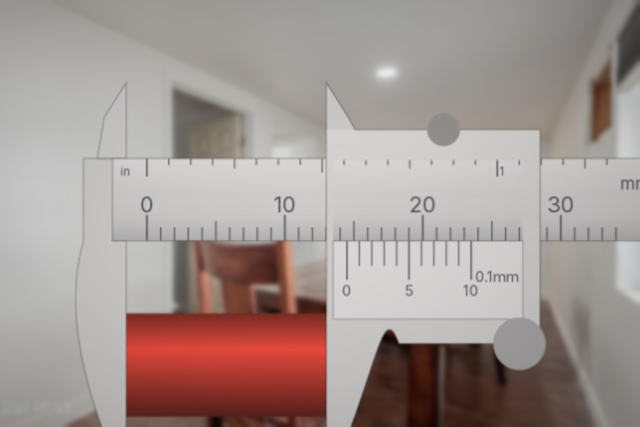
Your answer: 14.5mm
